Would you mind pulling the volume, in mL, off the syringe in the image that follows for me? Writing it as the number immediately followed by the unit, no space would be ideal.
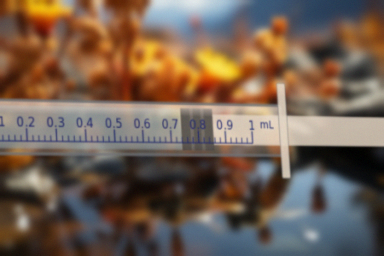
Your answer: 0.74mL
